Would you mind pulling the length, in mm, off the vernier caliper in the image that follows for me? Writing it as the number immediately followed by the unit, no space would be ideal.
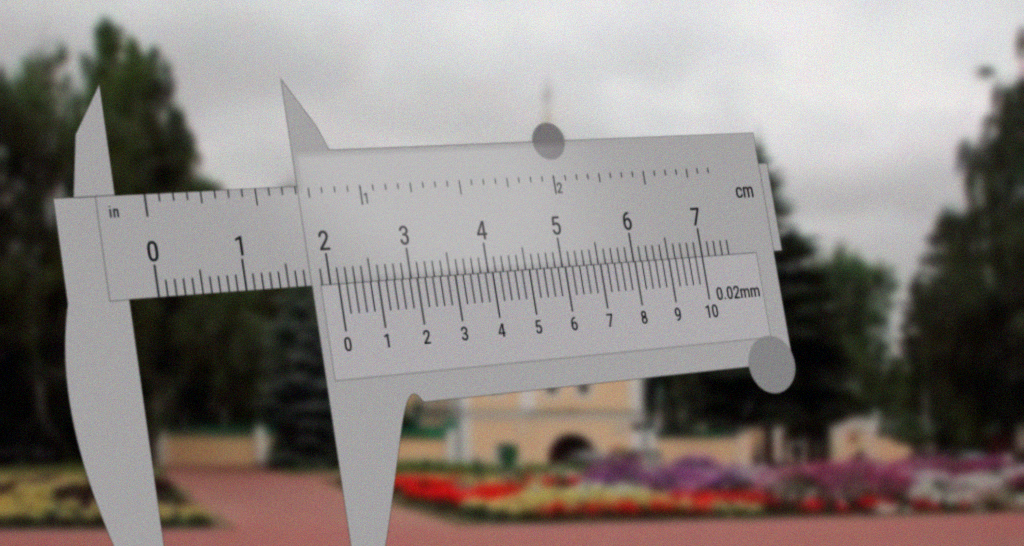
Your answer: 21.0mm
